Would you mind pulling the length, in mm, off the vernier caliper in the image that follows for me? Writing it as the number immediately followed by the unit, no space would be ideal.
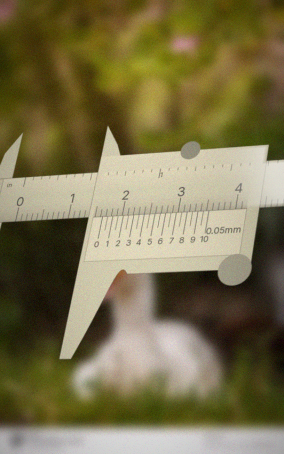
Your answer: 16.4mm
